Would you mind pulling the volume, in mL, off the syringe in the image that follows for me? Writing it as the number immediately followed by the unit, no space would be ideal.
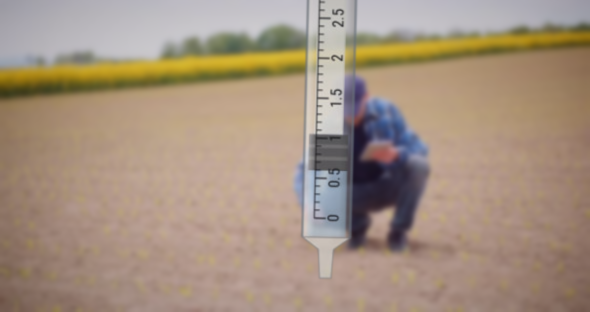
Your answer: 0.6mL
